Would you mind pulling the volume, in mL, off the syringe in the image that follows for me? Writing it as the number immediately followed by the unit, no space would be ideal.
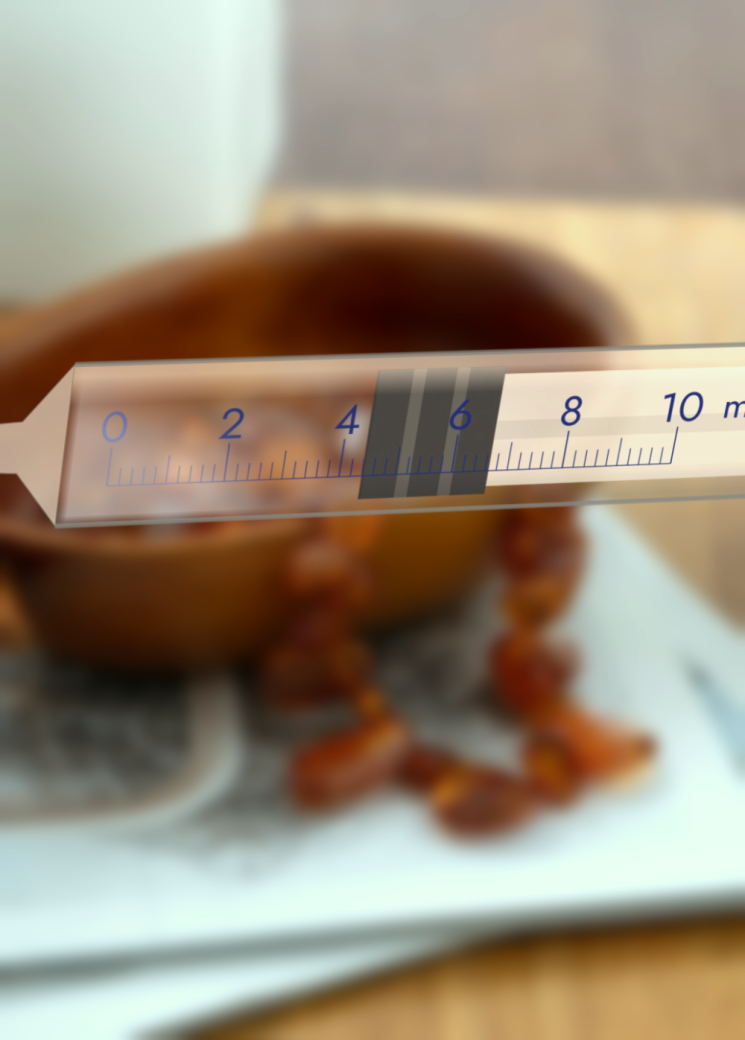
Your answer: 4.4mL
